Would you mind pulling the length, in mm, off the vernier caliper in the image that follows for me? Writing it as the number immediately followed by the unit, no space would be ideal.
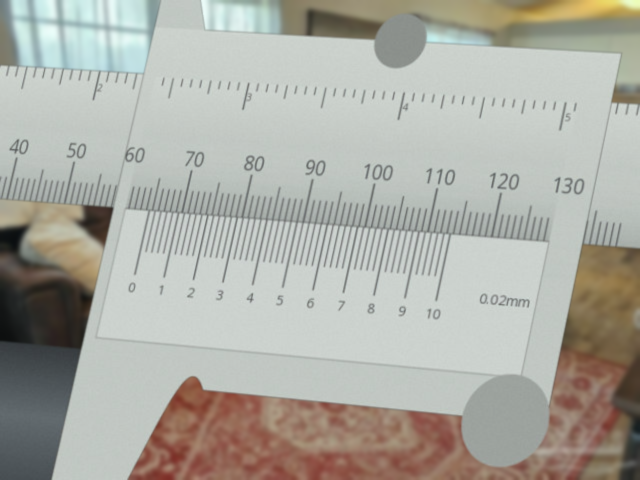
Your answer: 64.5mm
